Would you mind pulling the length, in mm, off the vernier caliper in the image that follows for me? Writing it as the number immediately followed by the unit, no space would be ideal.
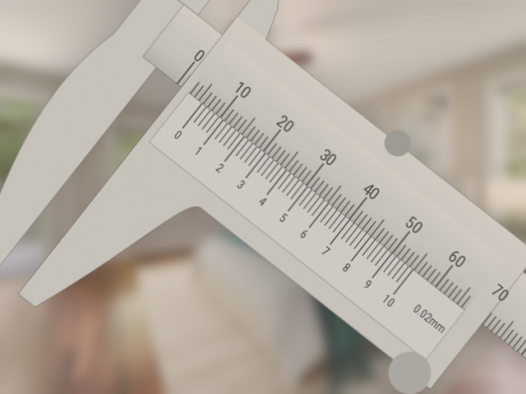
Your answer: 5.8mm
